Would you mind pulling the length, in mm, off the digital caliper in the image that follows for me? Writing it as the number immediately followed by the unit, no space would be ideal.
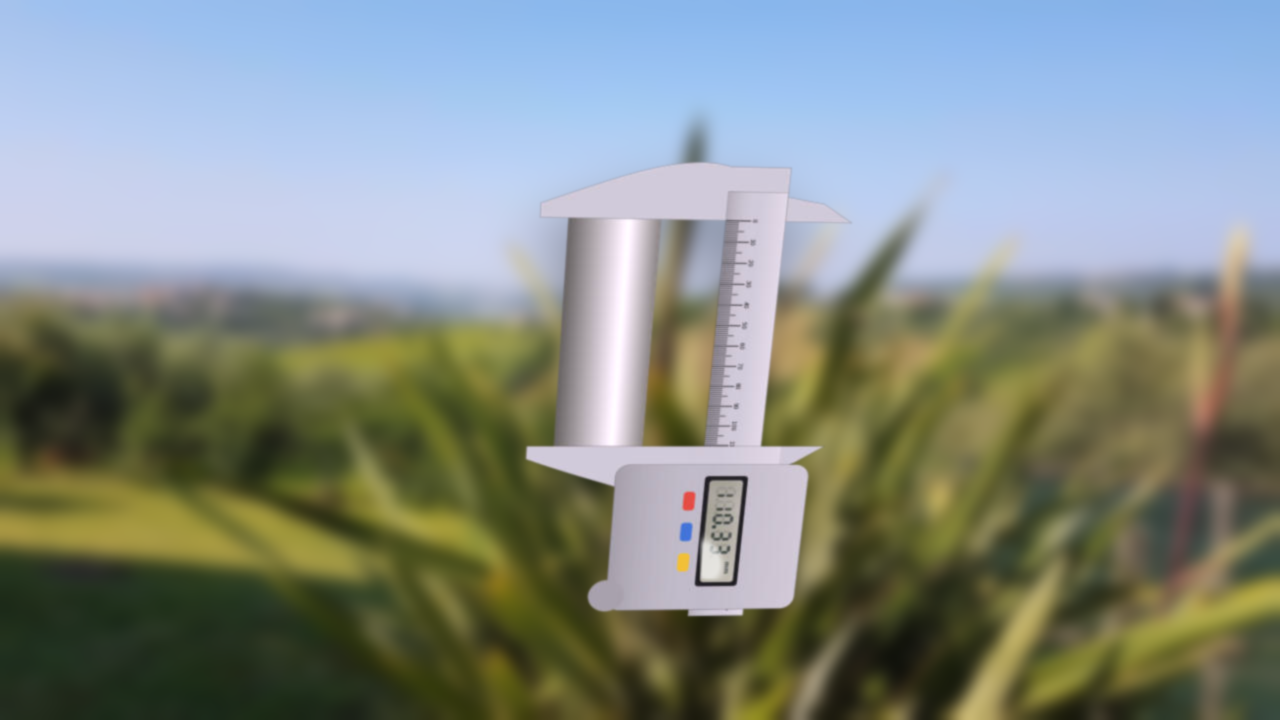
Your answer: 110.33mm
